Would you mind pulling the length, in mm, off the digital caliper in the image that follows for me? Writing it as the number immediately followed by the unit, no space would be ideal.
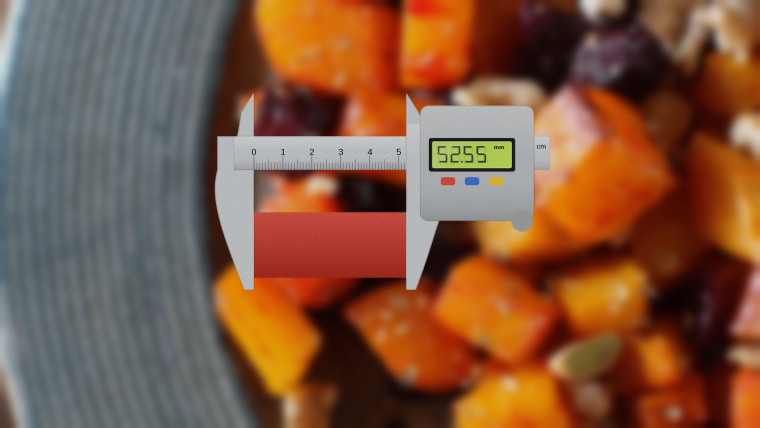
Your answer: 52.55mm
